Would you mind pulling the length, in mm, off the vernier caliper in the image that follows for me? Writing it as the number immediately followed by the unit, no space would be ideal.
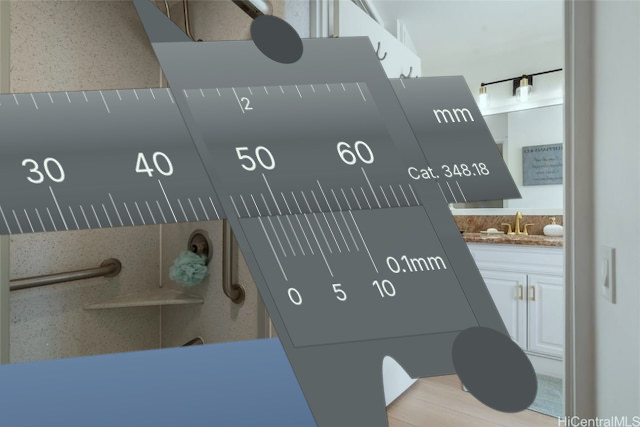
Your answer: 47.8mm
